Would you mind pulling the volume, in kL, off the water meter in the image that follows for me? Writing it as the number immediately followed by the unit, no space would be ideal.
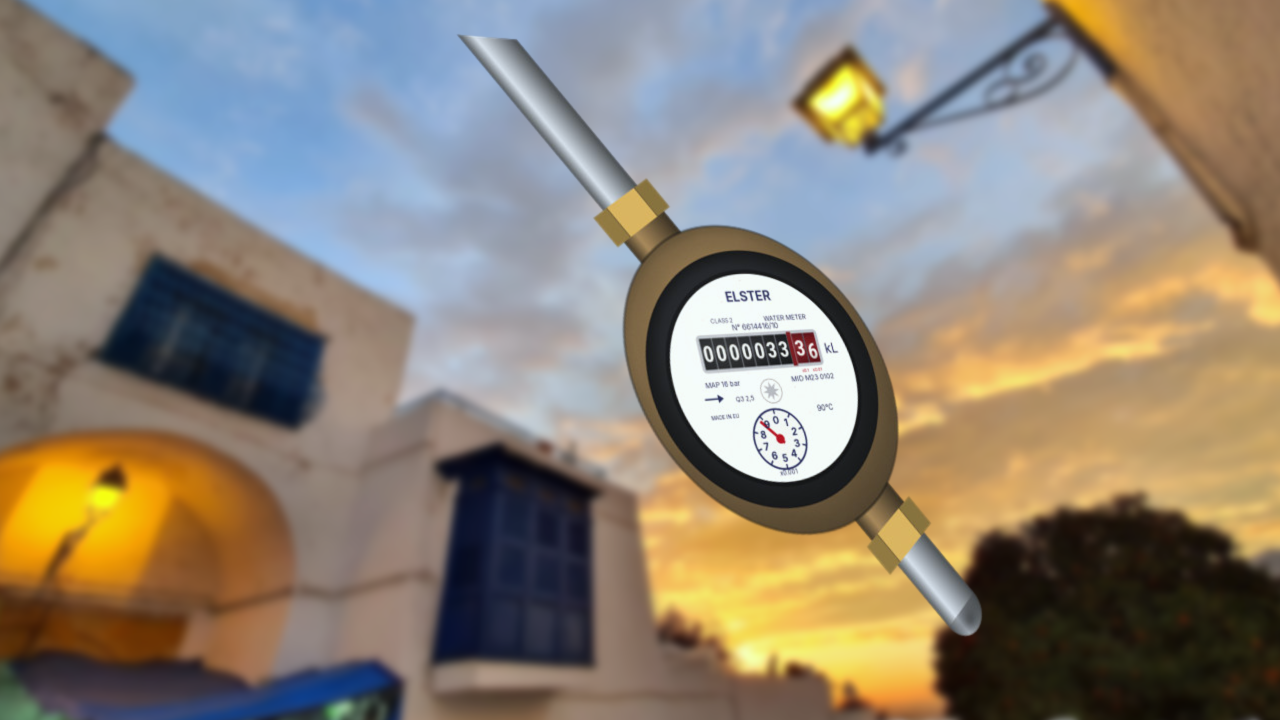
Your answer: 33.358kL
